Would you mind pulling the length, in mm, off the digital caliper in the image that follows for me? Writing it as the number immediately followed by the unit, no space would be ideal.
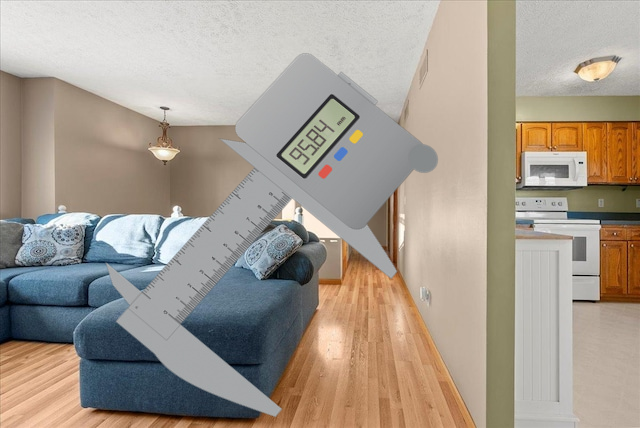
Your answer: 95.84mm
